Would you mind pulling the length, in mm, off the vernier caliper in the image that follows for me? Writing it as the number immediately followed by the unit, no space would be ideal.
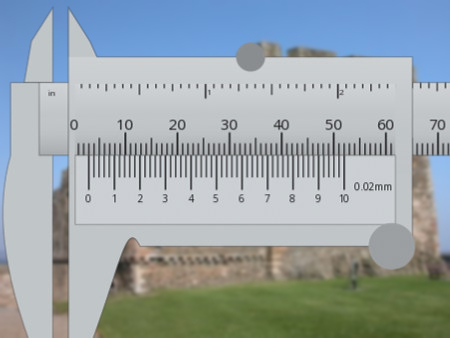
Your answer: 3.0mm
